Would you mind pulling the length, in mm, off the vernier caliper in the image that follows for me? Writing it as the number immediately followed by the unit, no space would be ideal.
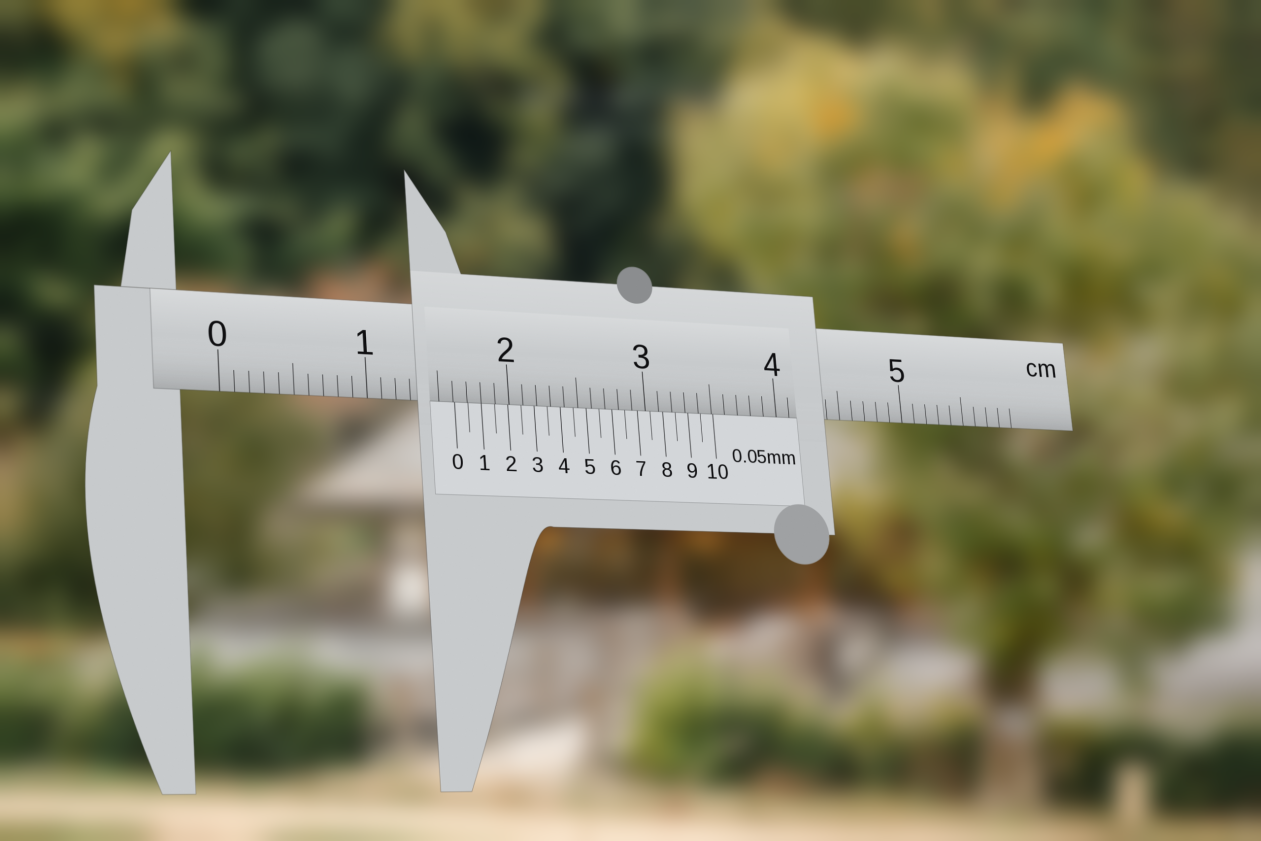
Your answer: 16.1mm
